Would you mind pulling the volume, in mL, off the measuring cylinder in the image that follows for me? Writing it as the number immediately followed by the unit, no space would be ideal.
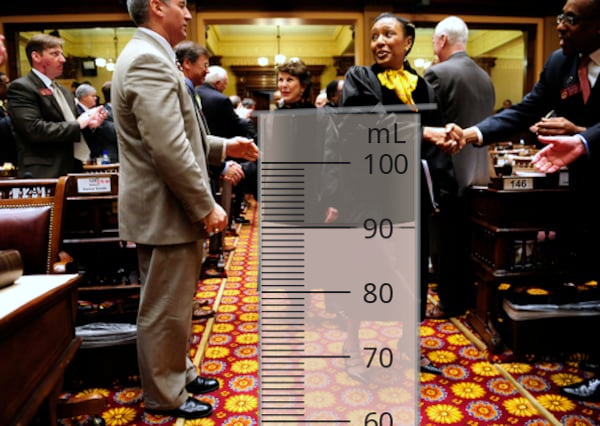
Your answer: 90mL
